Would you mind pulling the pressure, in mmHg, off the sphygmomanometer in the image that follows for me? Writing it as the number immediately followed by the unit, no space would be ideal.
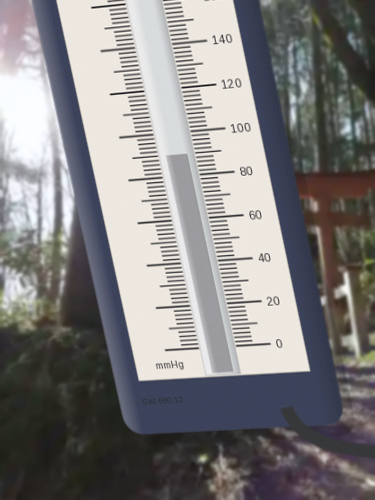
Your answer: 90mmHg
